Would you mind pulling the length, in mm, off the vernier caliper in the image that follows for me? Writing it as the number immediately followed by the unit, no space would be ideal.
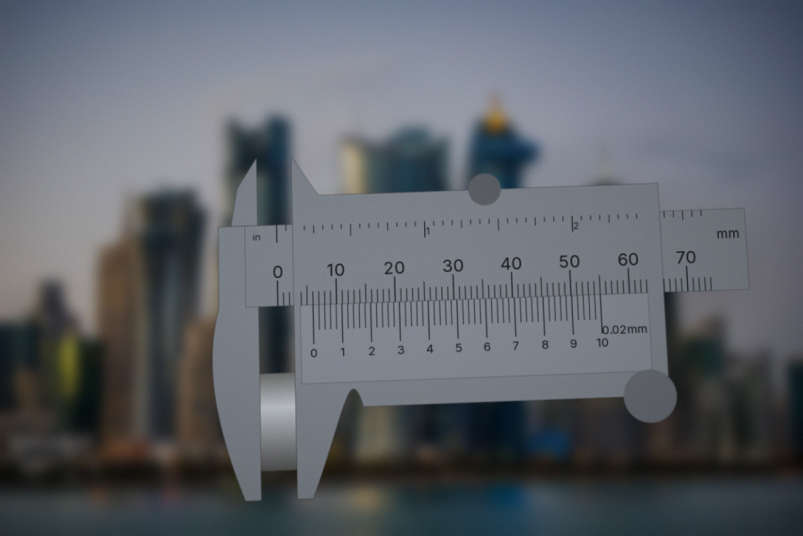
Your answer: 6.0mm
